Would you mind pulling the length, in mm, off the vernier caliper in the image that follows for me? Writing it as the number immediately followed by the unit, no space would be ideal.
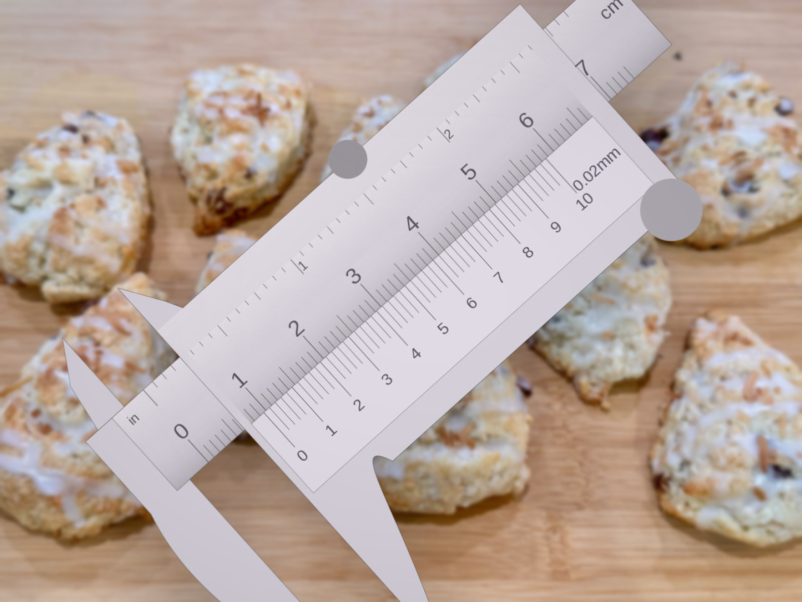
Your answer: 9.6mm
